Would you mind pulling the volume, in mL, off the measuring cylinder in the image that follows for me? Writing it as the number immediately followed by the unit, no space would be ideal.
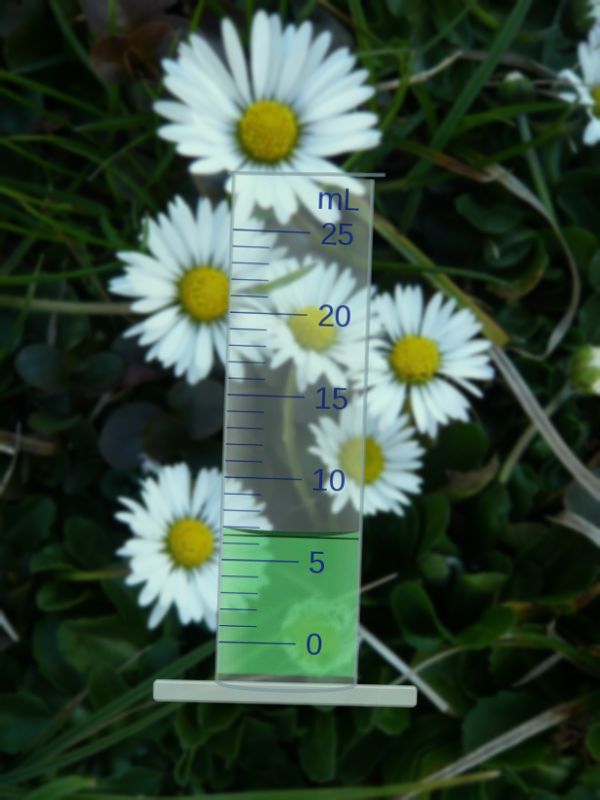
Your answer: 6.5mL
